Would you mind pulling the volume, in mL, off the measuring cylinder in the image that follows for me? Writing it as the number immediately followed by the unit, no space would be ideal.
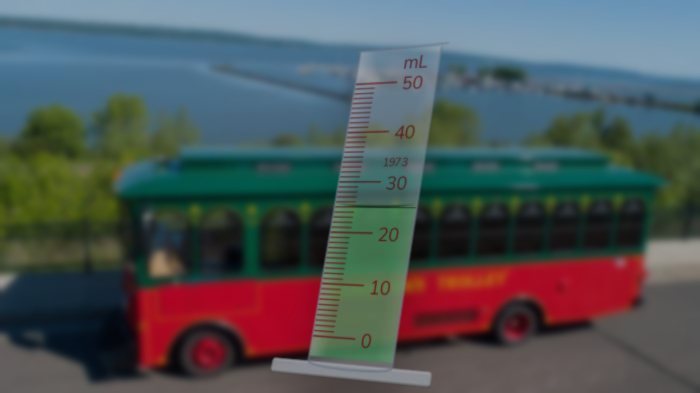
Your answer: 25mL
